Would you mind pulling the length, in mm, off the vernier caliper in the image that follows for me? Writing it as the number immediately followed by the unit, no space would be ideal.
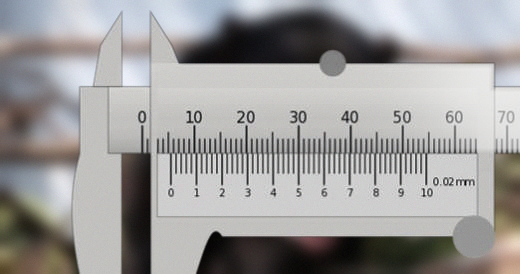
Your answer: 5.5mm
